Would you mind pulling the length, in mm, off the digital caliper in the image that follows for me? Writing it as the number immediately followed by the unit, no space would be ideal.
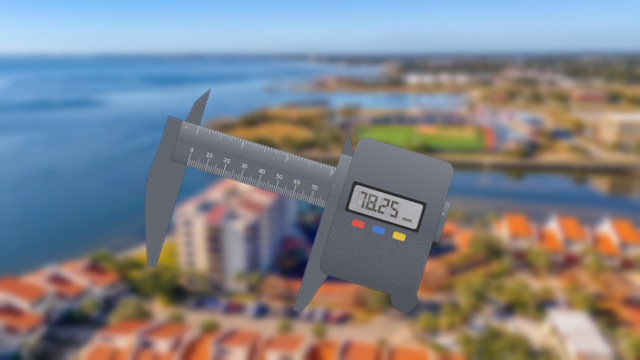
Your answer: 78.25mm
